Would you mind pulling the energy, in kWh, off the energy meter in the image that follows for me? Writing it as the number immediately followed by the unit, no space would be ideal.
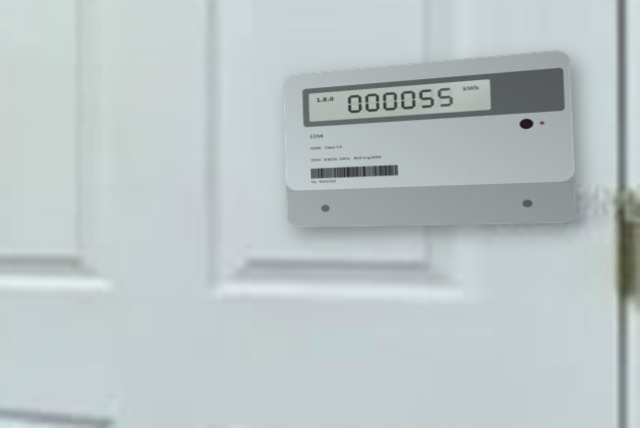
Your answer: 55kWh
